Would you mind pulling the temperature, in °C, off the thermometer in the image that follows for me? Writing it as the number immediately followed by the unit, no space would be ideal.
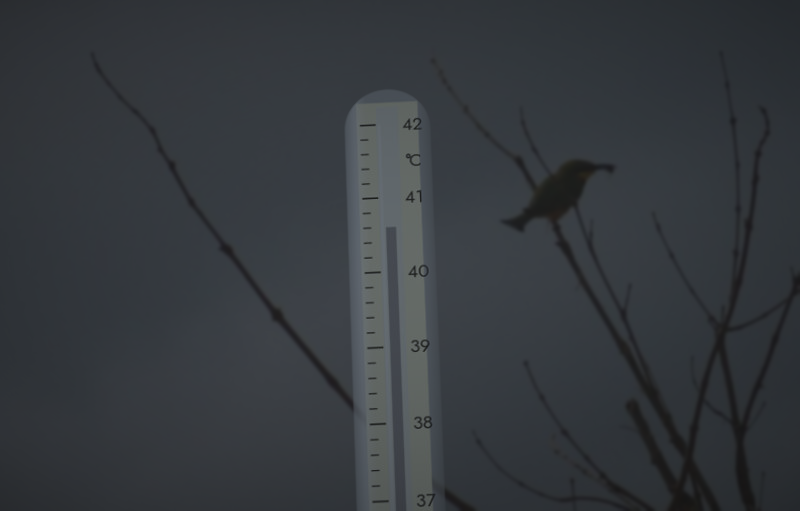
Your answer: 40.6°C
